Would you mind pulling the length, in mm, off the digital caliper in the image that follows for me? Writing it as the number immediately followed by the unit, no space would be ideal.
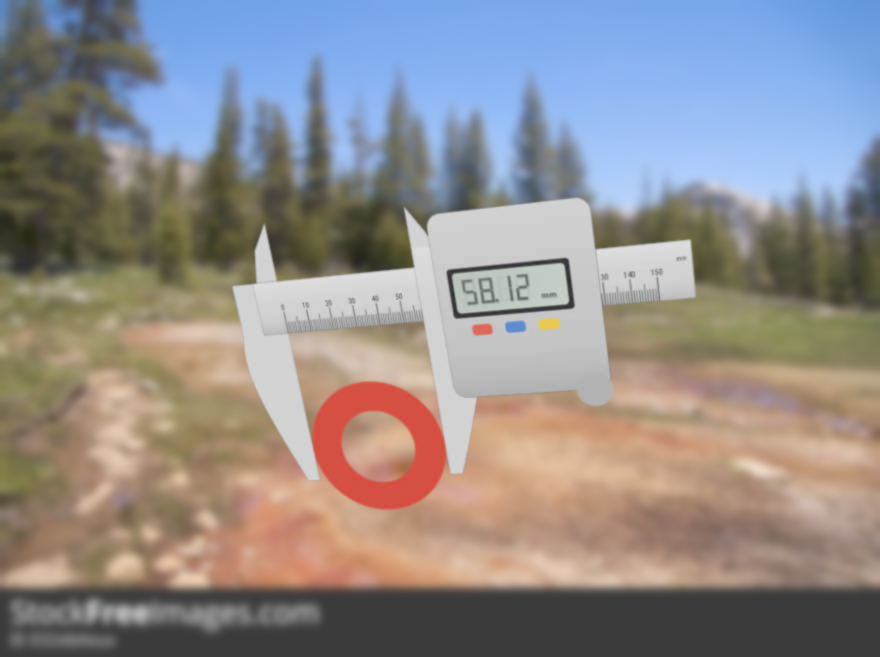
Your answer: 58.12mm
